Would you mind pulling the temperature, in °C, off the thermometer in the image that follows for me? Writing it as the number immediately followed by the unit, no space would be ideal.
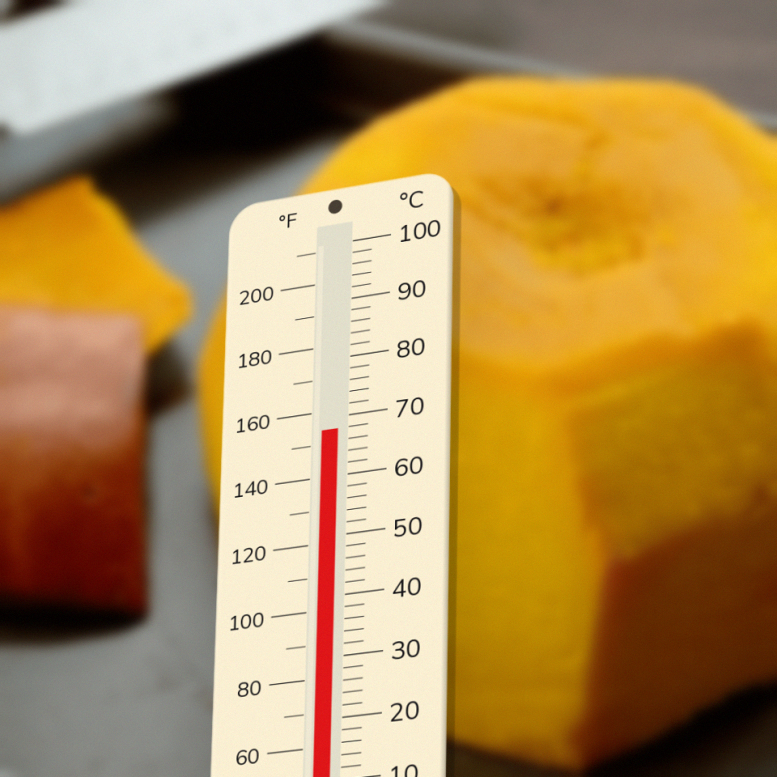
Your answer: 68°C
